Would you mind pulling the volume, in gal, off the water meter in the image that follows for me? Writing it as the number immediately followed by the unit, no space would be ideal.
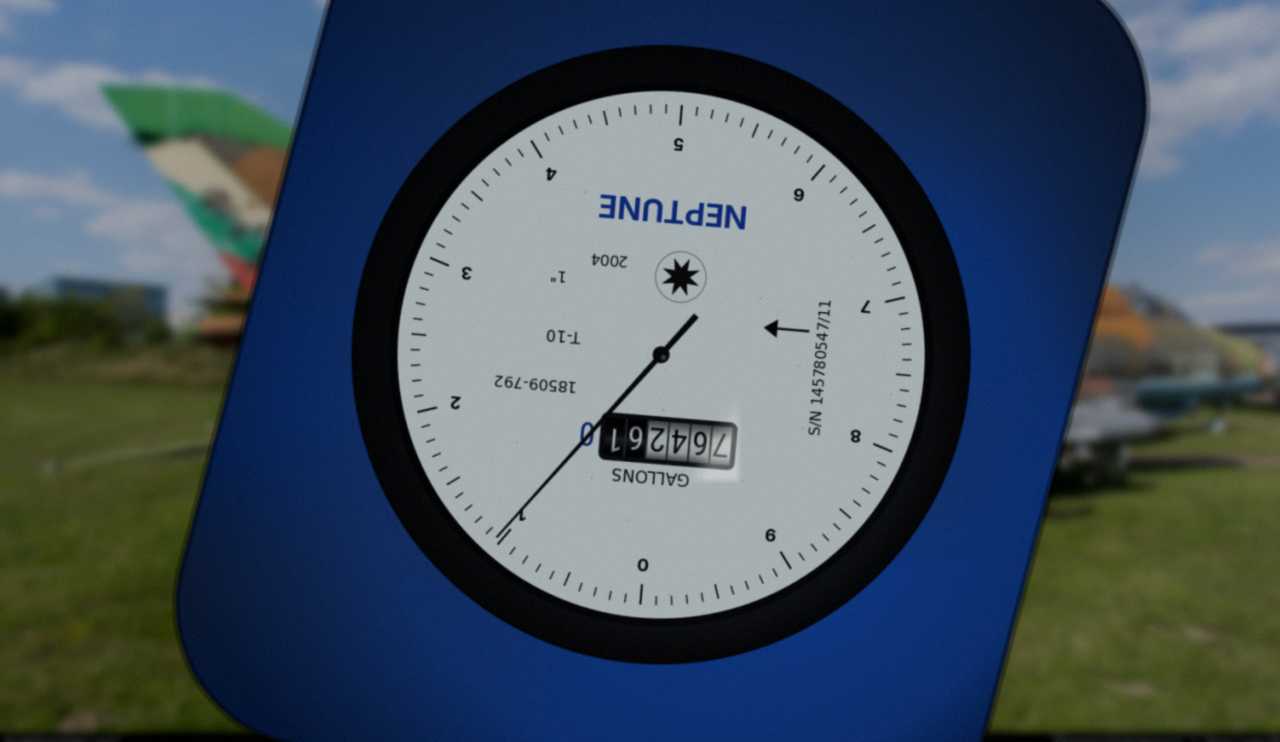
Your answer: 7642611.0gal
